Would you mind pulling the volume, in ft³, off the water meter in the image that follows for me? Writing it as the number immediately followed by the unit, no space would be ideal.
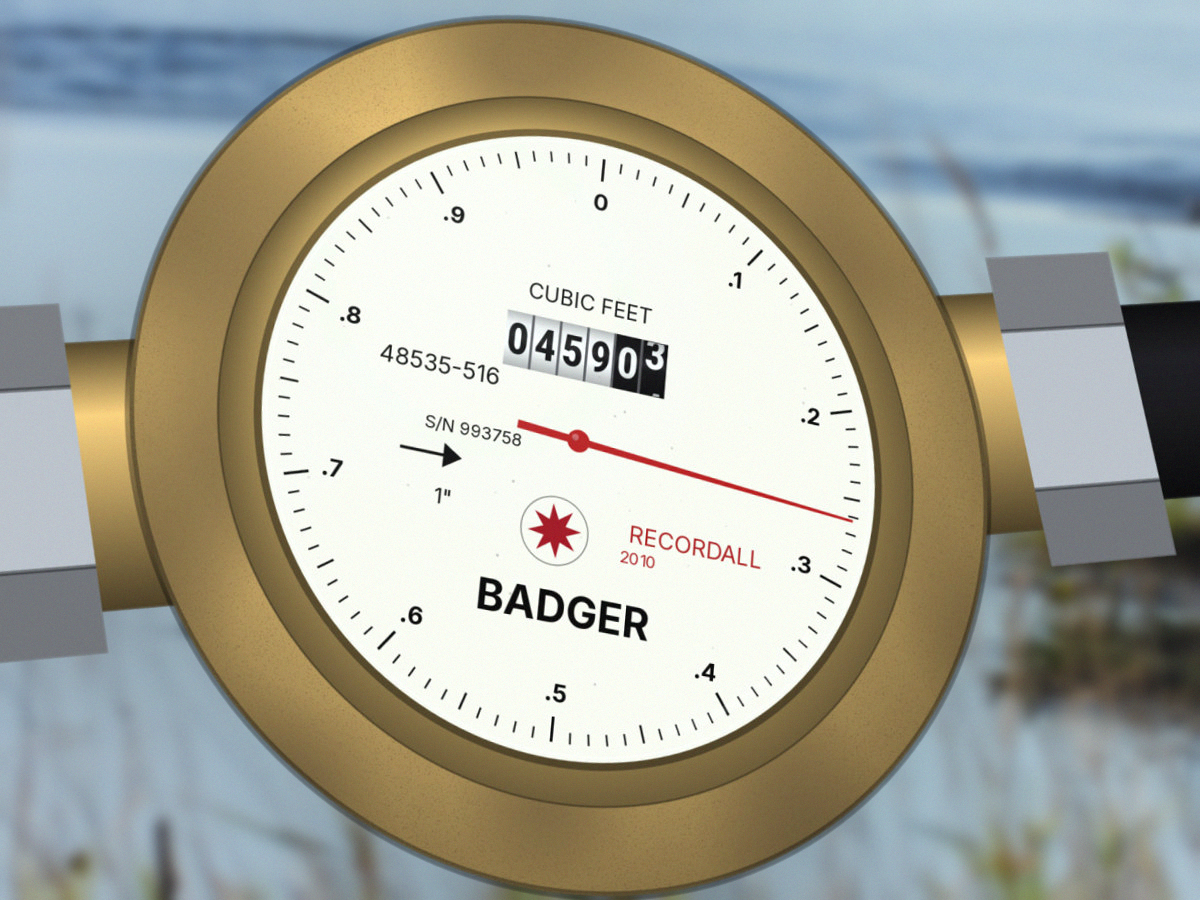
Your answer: 45903.26ft³
